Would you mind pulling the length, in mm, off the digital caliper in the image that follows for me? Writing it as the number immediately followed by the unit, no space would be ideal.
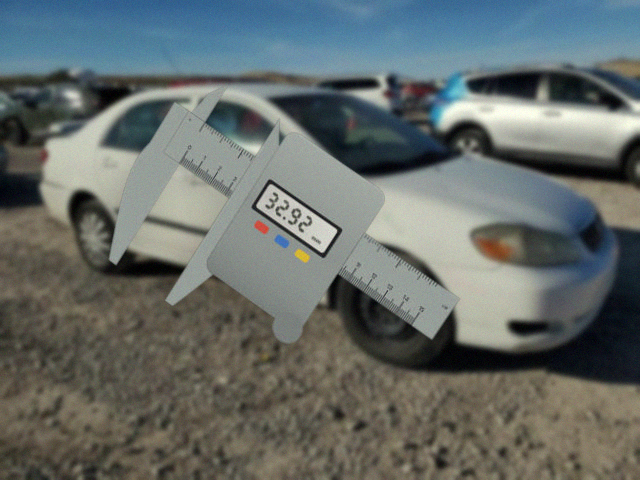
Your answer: 32.92mm
